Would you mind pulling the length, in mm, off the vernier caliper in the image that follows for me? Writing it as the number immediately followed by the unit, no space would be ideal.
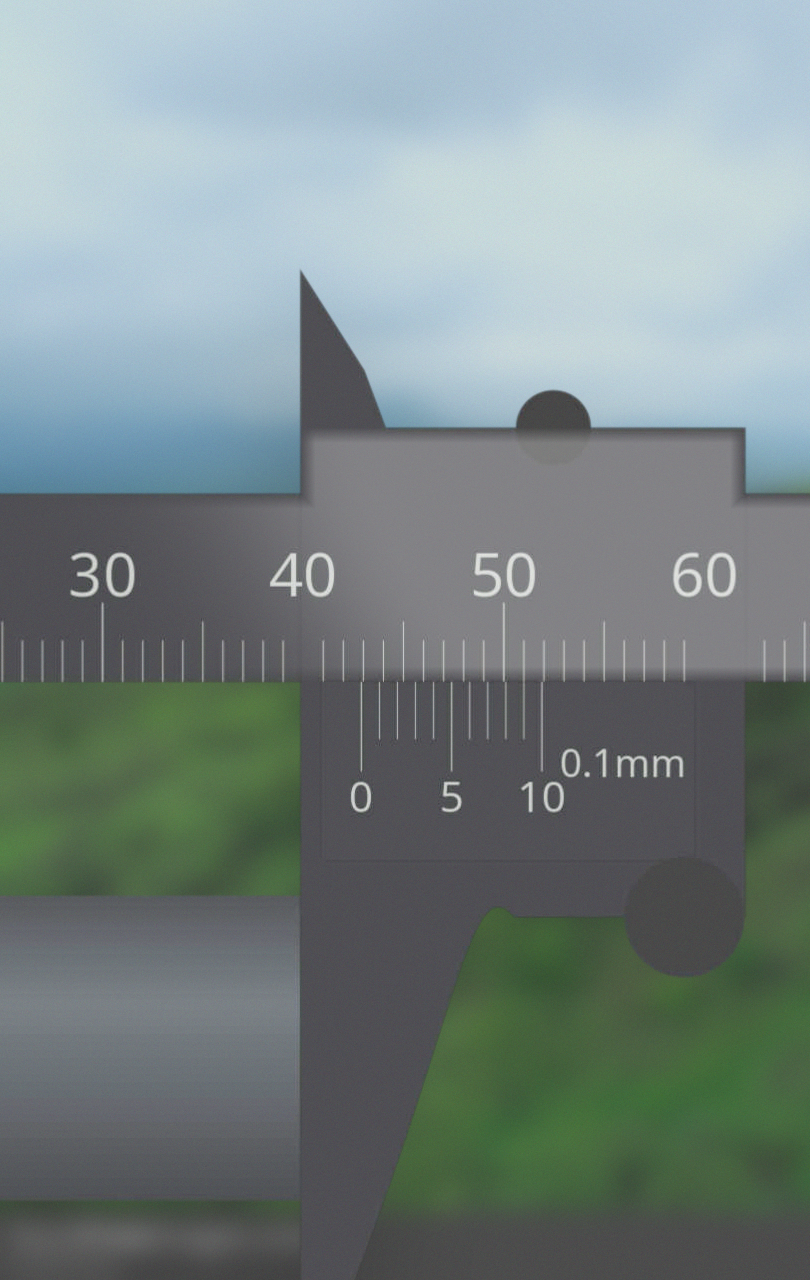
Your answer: 42.9mm
